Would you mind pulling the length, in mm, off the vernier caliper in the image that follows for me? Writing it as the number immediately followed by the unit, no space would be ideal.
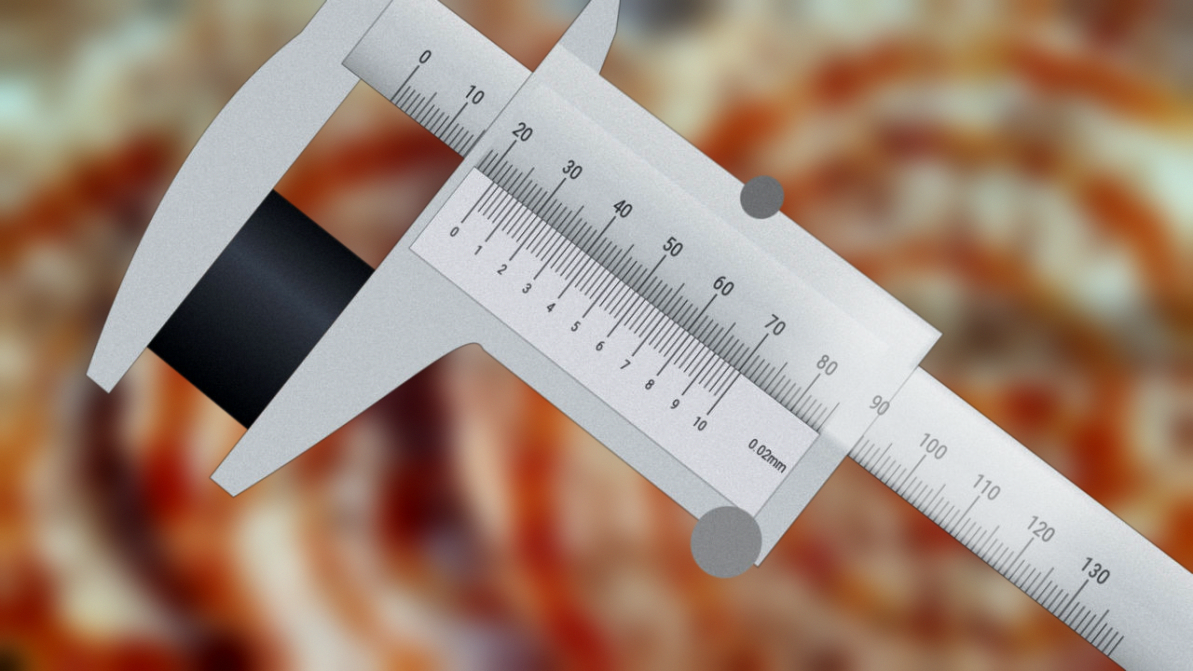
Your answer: 21.4mm
